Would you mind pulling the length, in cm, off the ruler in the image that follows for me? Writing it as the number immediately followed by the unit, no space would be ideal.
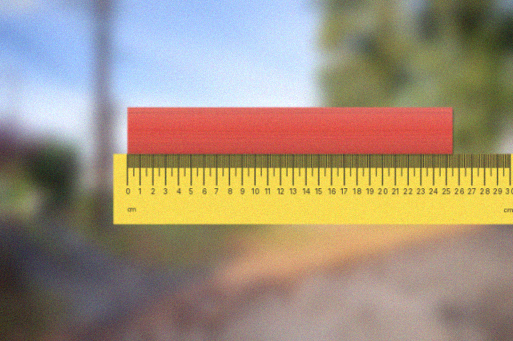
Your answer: 25.5cm
